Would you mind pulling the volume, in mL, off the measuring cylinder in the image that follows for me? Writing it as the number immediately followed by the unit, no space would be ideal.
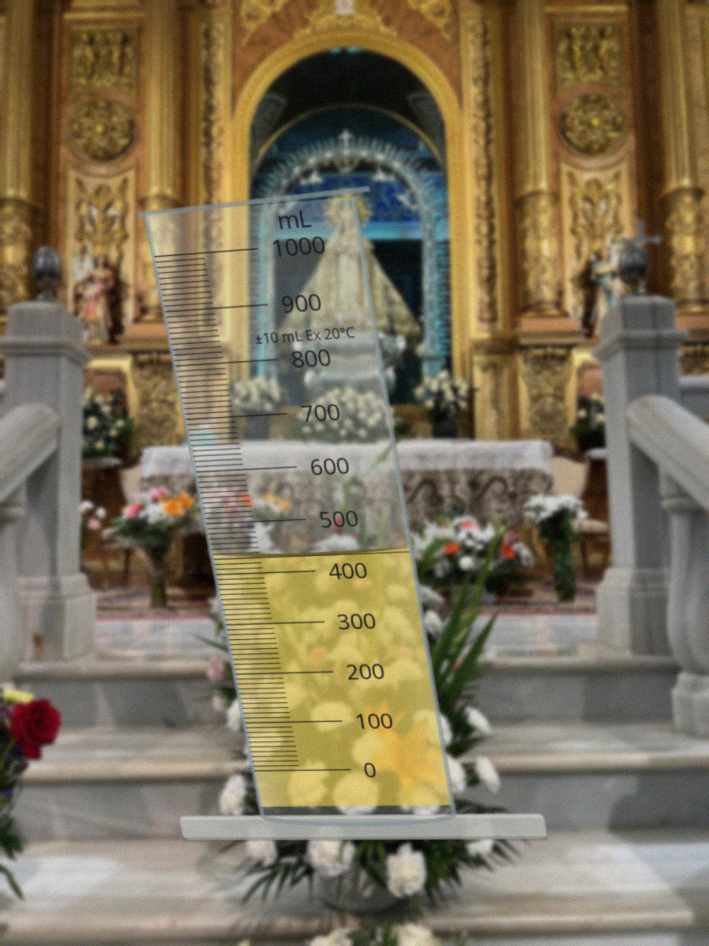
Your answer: 430mL
